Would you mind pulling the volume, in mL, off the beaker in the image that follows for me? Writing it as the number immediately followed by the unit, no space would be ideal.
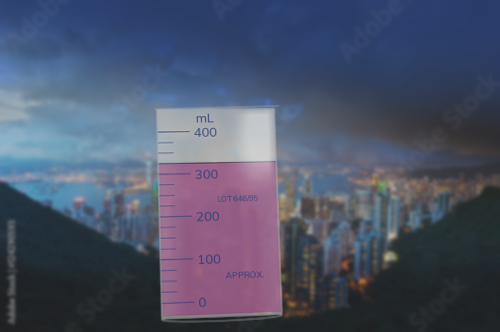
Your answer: 325mL
